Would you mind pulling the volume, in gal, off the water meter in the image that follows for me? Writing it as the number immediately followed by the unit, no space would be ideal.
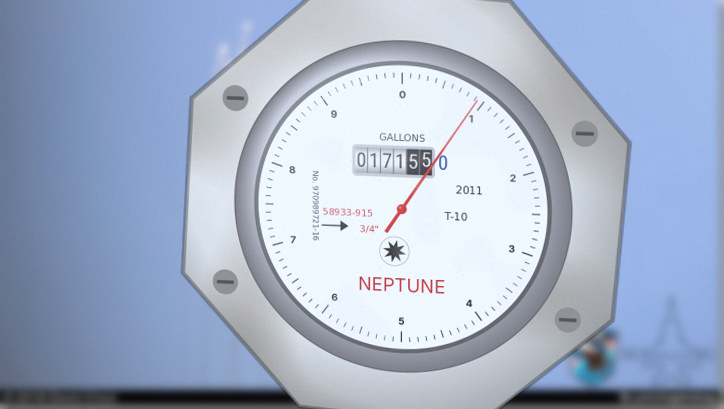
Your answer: 171550.9gal
